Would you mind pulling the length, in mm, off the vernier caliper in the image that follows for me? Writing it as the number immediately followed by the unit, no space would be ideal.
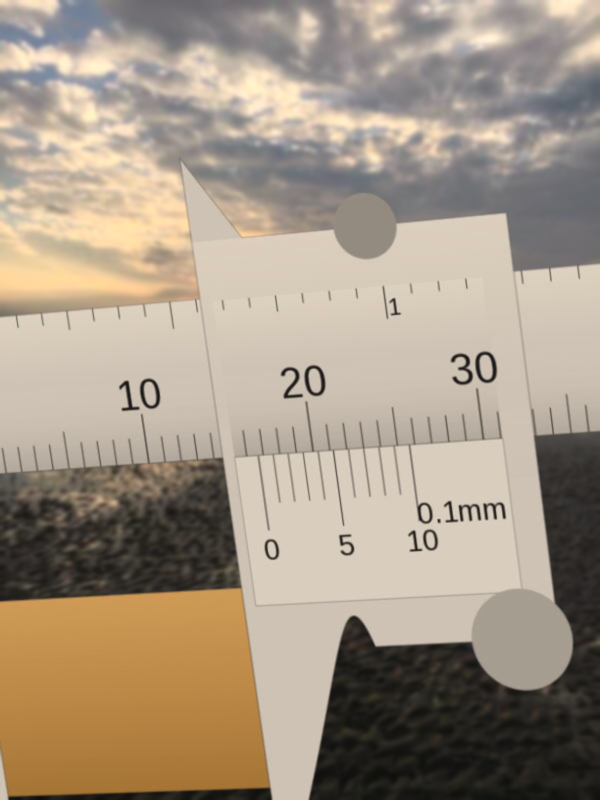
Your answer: 16.7mm
